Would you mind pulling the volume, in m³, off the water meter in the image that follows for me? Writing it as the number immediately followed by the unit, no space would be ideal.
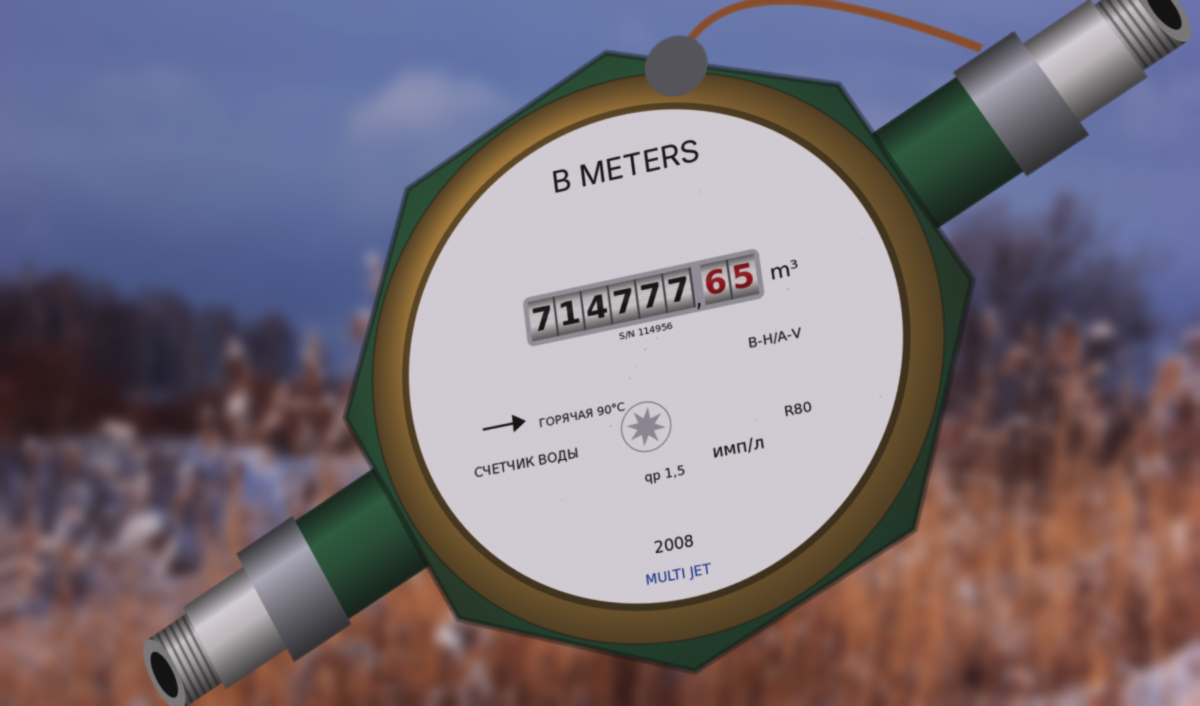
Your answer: 714777.65m³
